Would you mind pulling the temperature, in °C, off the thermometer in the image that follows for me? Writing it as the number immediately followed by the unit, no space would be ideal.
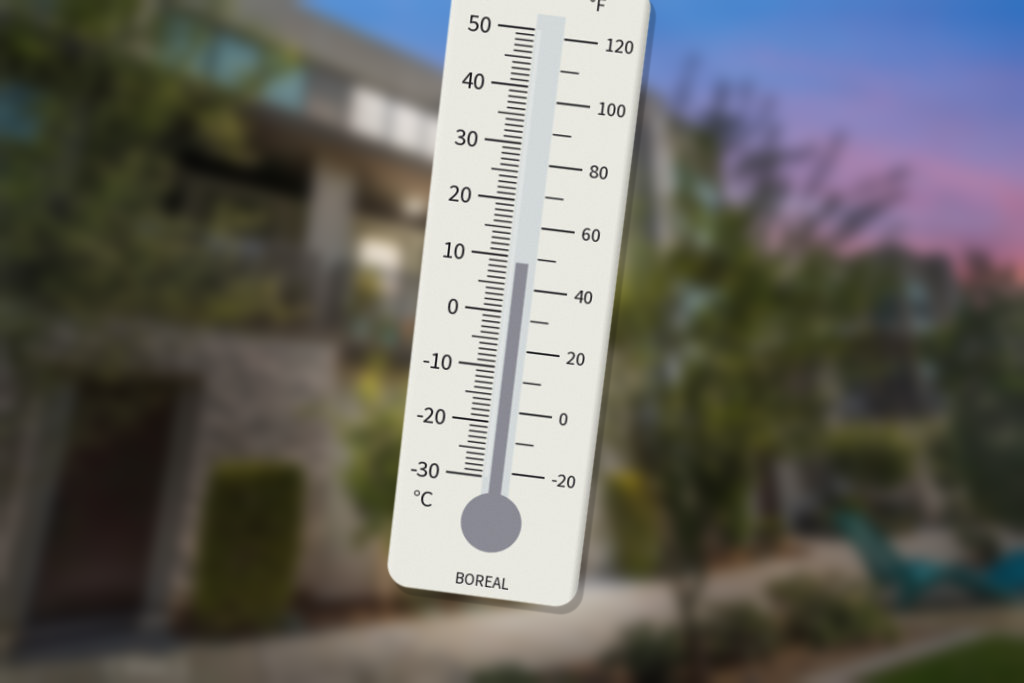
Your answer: 9°C
